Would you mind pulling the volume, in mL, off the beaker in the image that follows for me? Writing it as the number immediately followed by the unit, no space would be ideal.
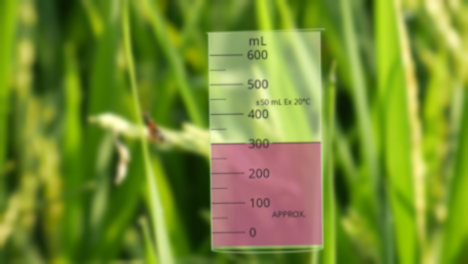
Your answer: 300mL
